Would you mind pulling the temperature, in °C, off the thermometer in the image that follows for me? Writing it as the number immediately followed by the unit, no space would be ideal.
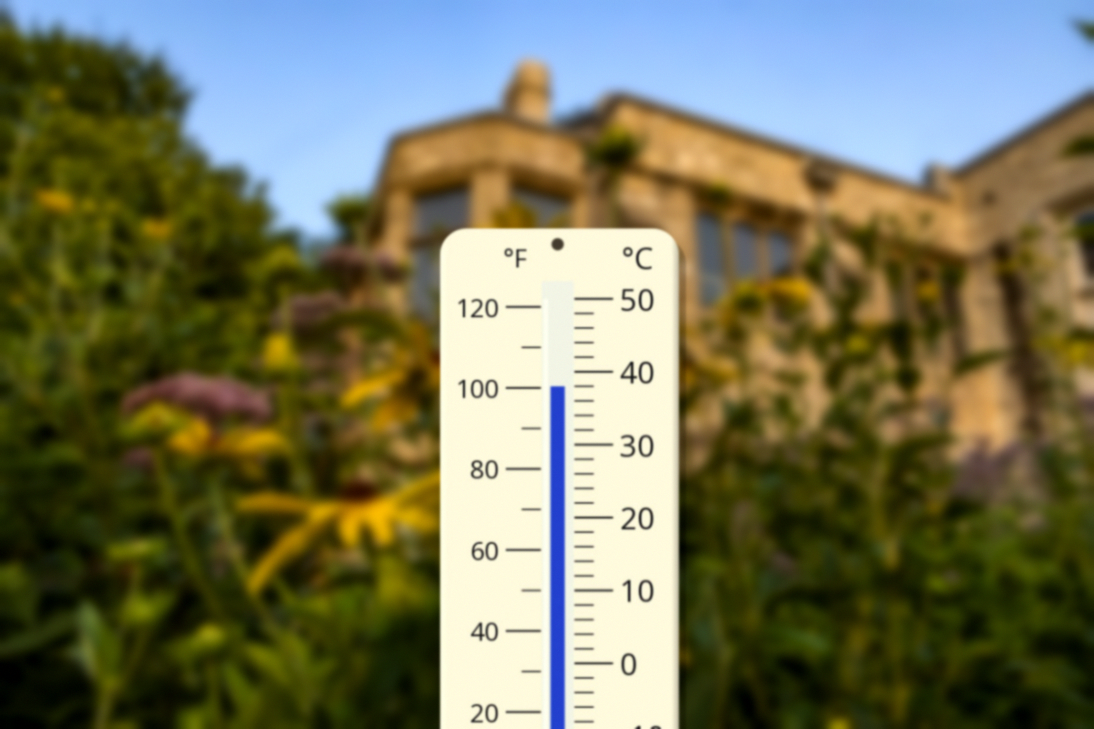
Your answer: 38°C
